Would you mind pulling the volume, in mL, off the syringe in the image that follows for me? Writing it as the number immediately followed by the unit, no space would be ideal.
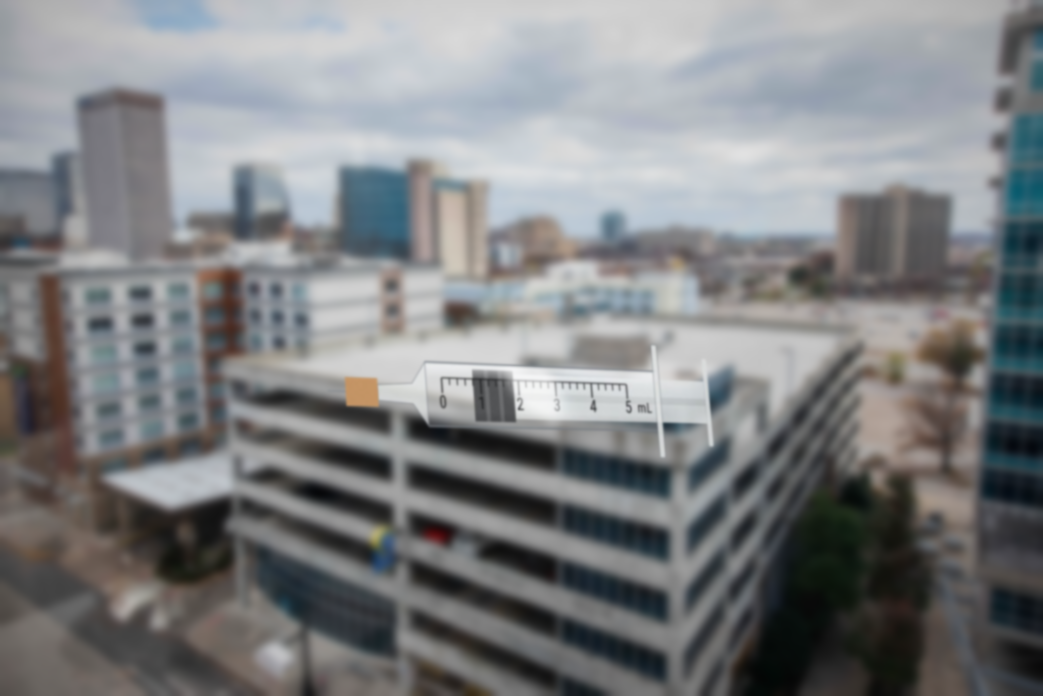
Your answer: 0.8mL
